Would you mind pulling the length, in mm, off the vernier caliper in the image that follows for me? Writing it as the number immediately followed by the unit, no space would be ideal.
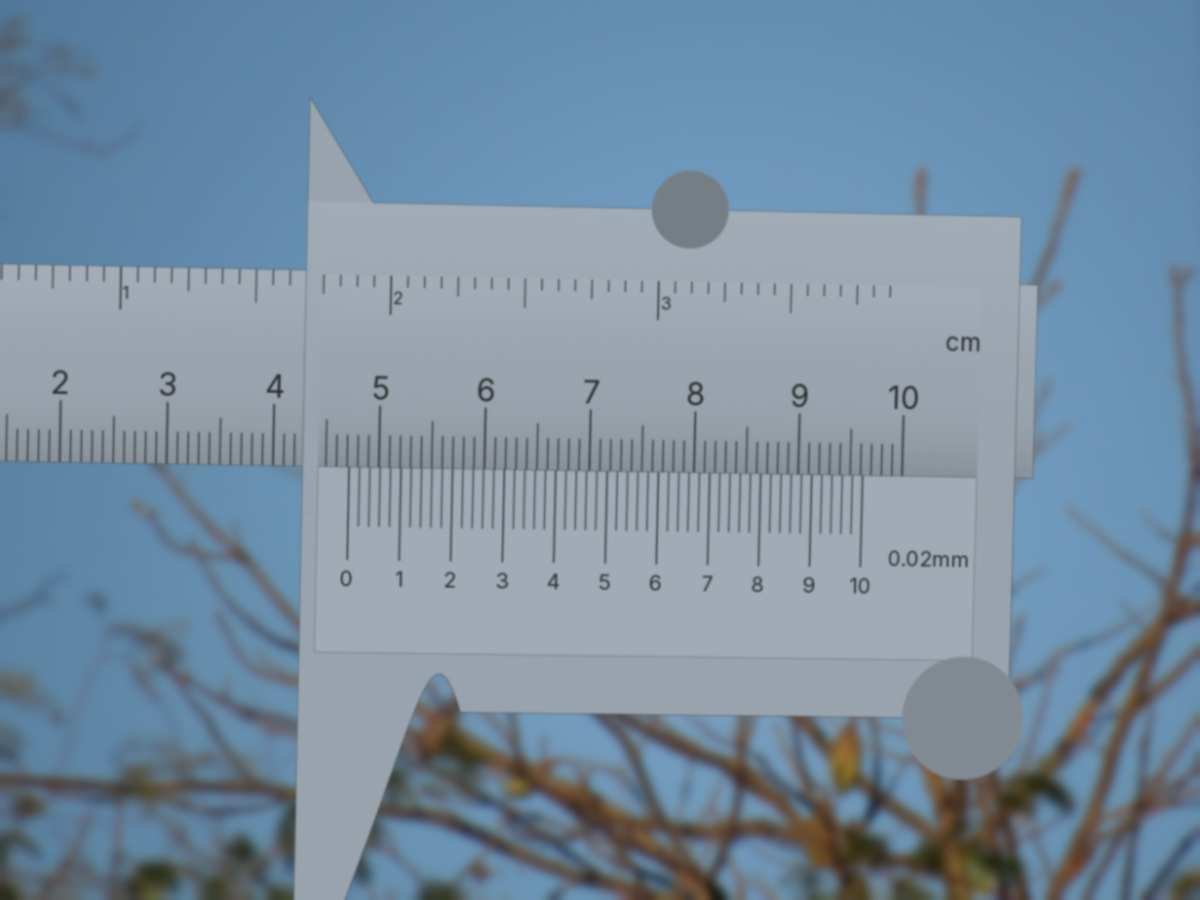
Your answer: 47.2mm
